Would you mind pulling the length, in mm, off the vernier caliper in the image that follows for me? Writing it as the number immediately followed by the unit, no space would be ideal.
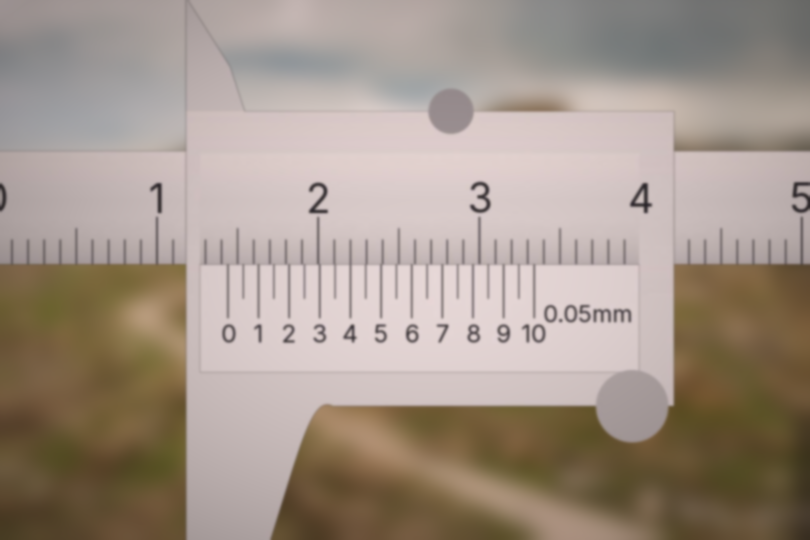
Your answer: 14.4mm
